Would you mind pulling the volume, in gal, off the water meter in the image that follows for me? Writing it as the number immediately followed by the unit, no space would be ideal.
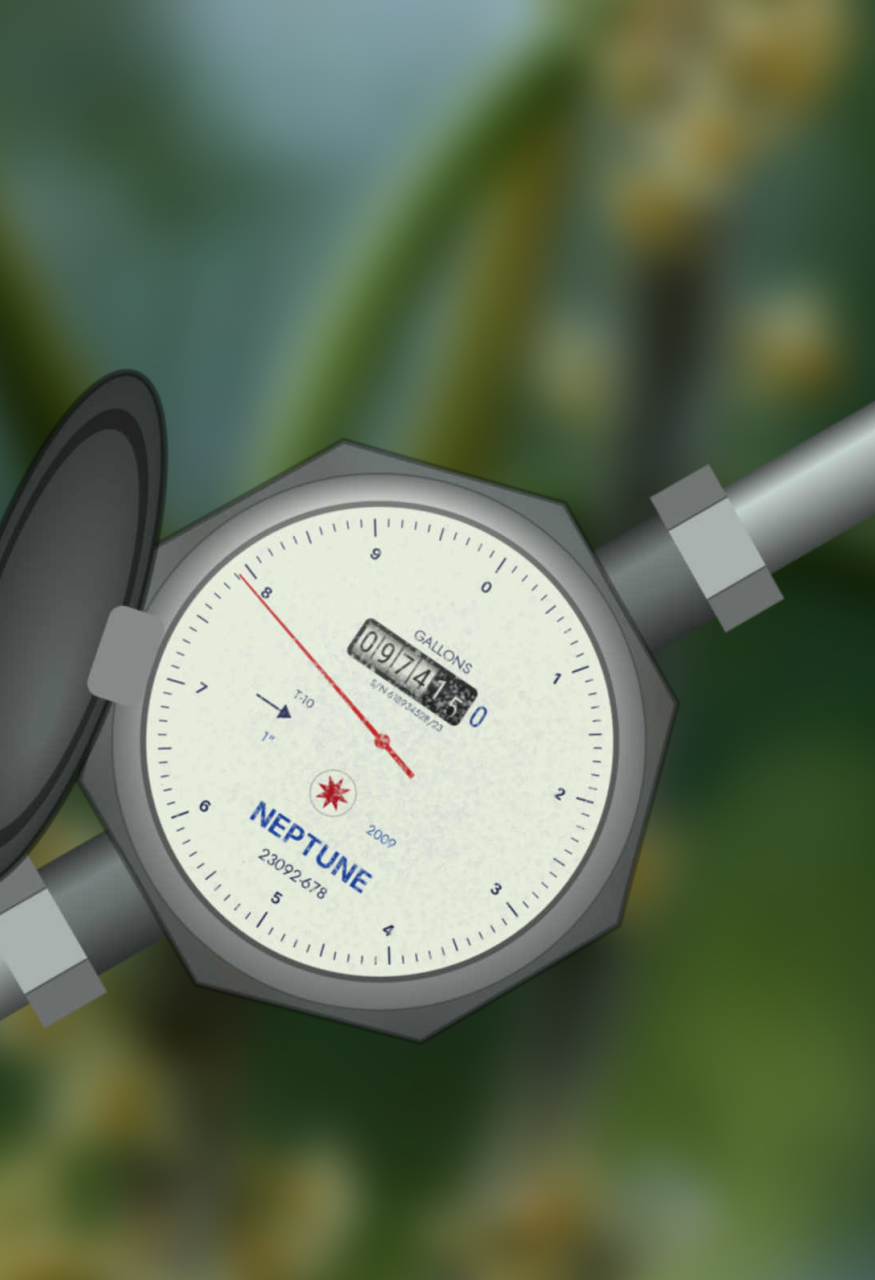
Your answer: 974147.9gal
